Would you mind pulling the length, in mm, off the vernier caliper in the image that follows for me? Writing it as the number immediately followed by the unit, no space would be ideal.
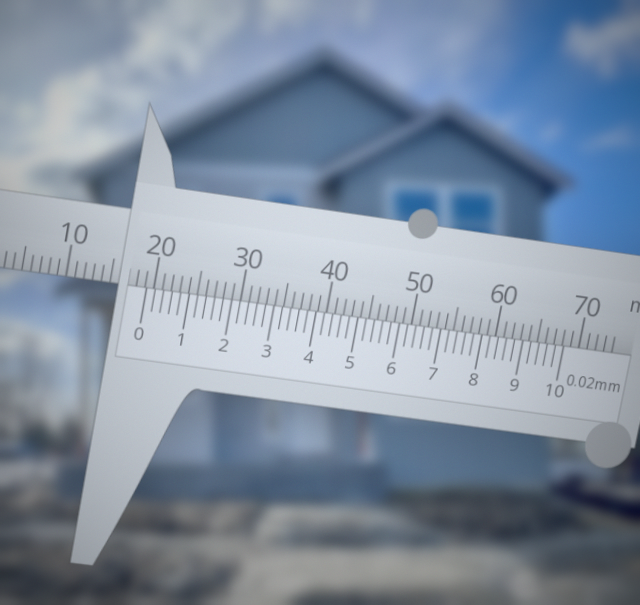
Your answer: 19.2mm
